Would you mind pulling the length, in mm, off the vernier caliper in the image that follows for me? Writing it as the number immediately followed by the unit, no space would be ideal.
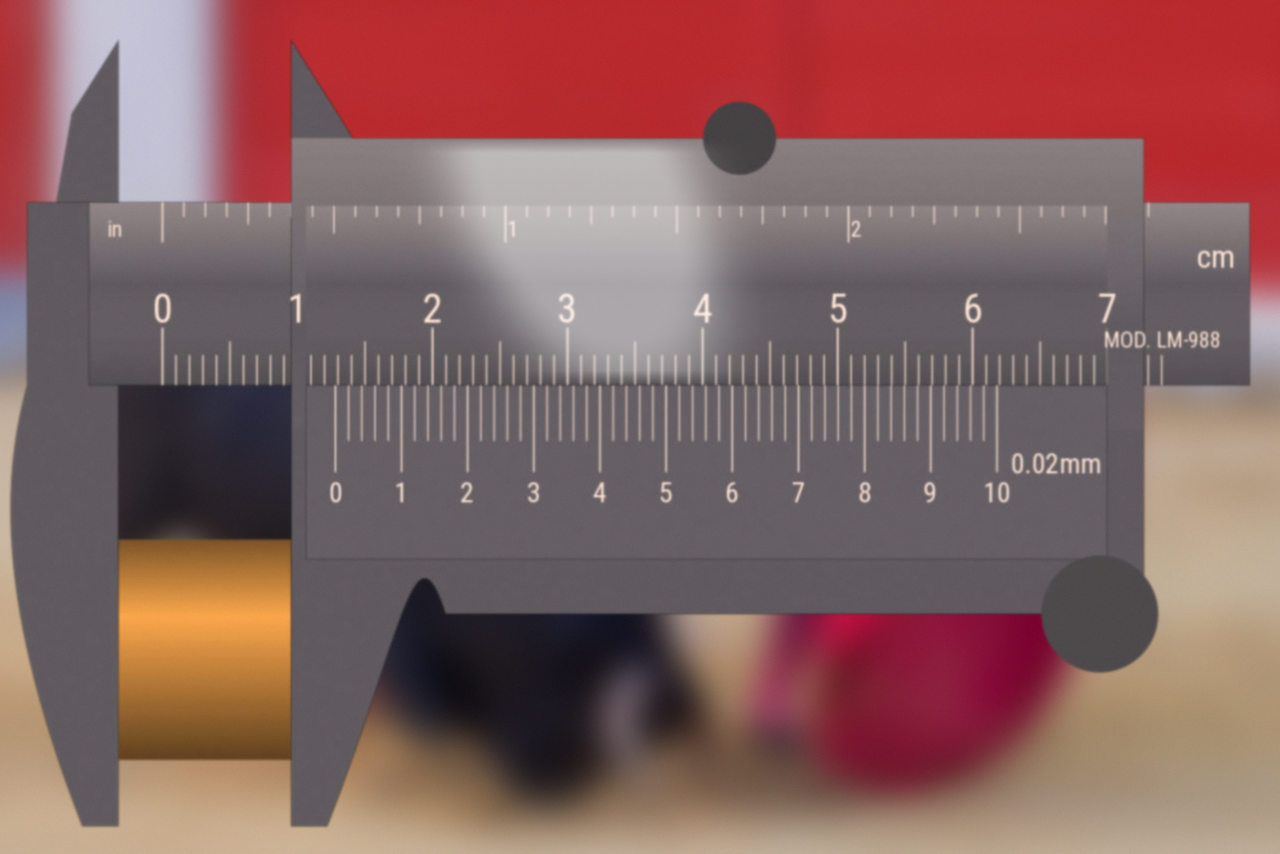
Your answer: 12.8mm
